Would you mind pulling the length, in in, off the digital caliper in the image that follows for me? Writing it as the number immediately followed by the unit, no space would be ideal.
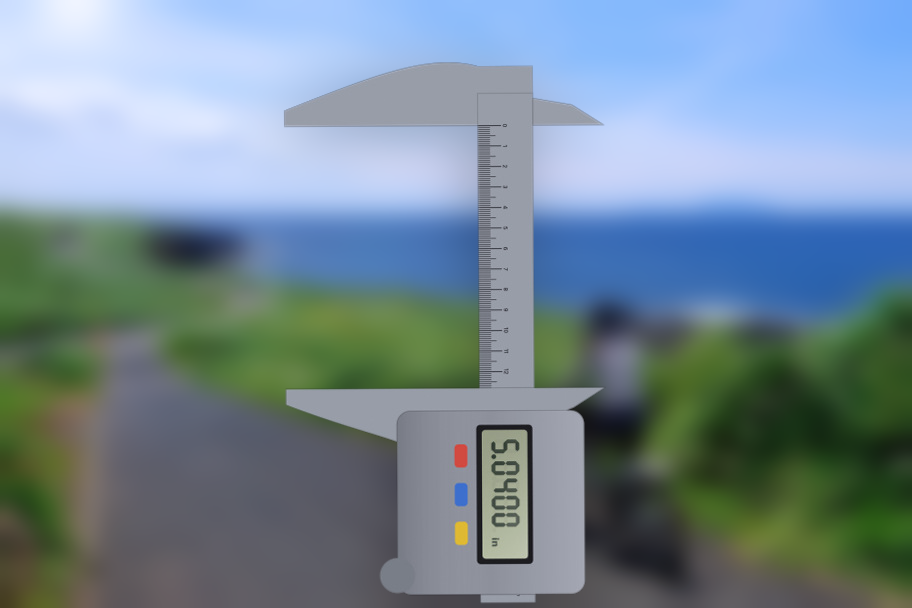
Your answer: 5.0400in
